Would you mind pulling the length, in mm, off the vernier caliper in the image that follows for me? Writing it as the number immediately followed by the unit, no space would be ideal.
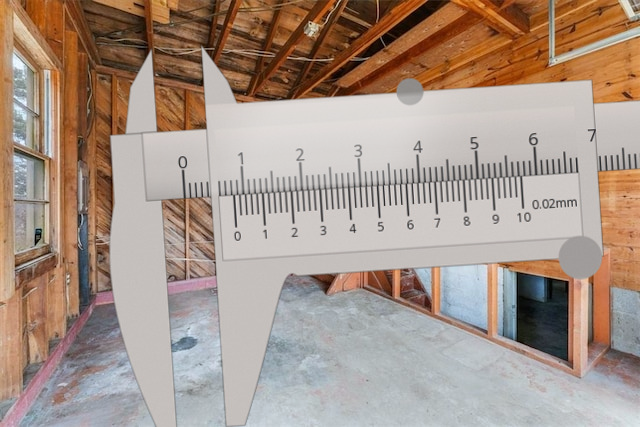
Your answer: 8.4mm
